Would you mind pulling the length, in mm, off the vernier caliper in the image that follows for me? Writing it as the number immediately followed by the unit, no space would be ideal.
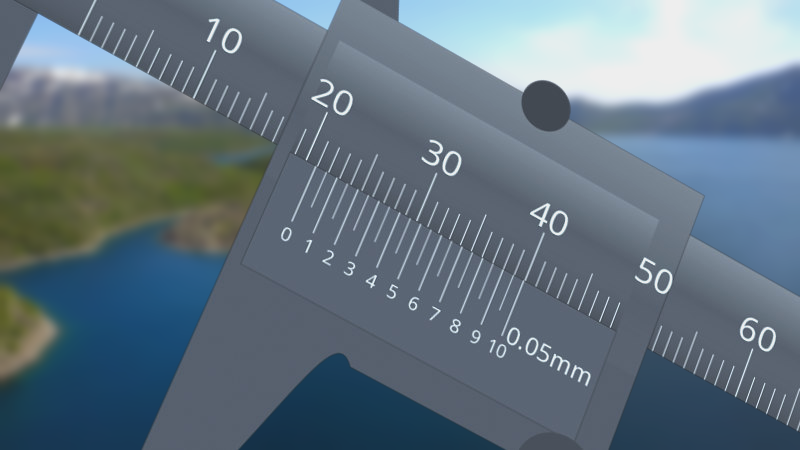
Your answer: 20.9mm
